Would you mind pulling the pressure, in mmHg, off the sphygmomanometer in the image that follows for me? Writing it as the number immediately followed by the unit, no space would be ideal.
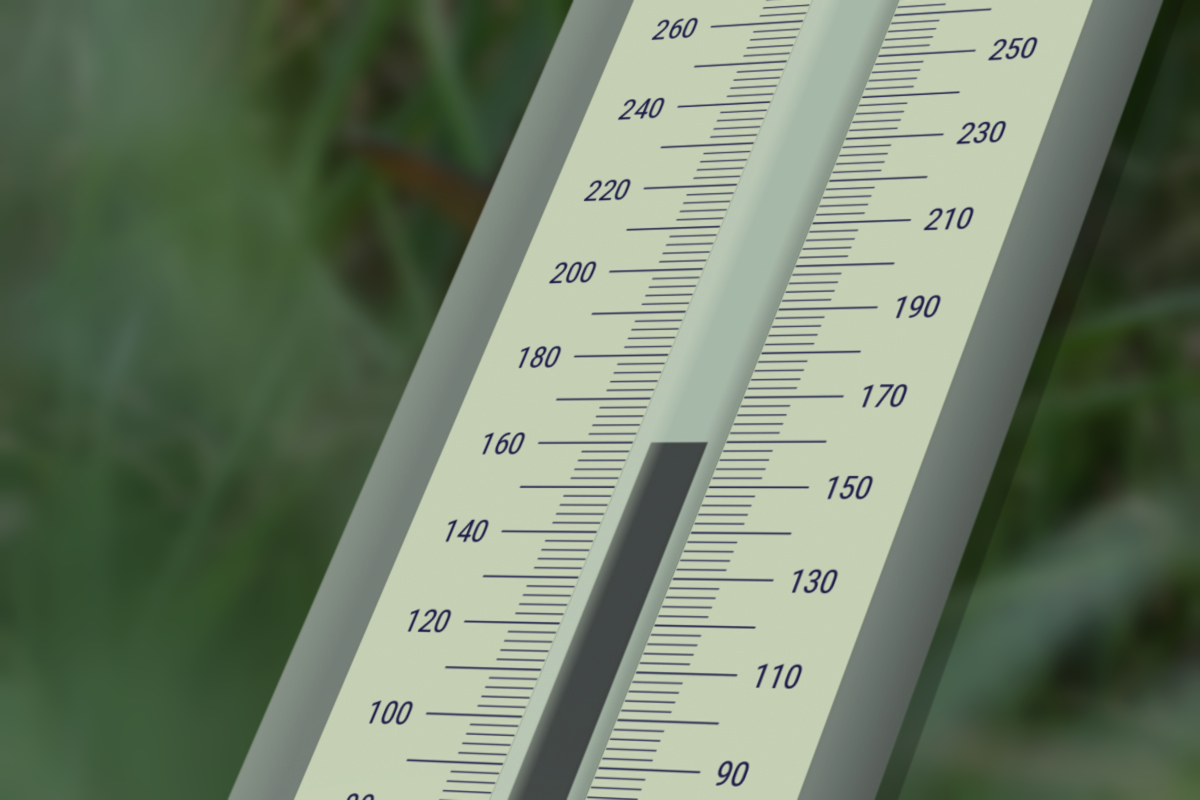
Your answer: 160mmHg
